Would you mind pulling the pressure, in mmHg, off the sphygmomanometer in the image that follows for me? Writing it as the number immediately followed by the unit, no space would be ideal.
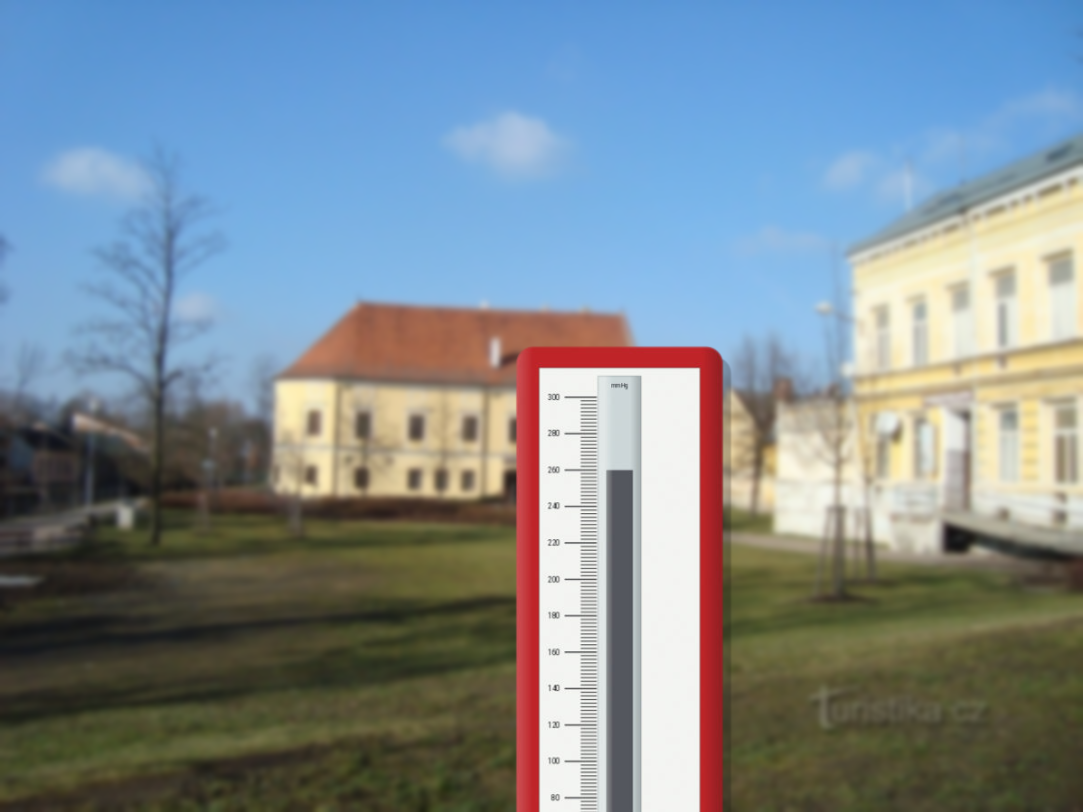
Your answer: 260mmHg
